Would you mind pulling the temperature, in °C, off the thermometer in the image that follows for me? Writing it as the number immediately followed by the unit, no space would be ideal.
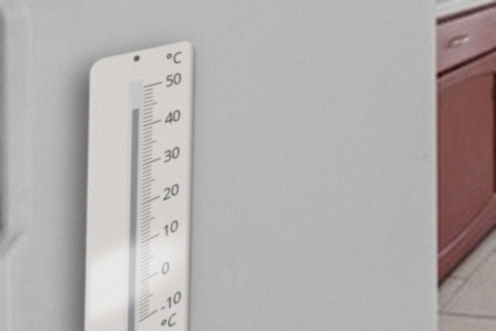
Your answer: 45°C
